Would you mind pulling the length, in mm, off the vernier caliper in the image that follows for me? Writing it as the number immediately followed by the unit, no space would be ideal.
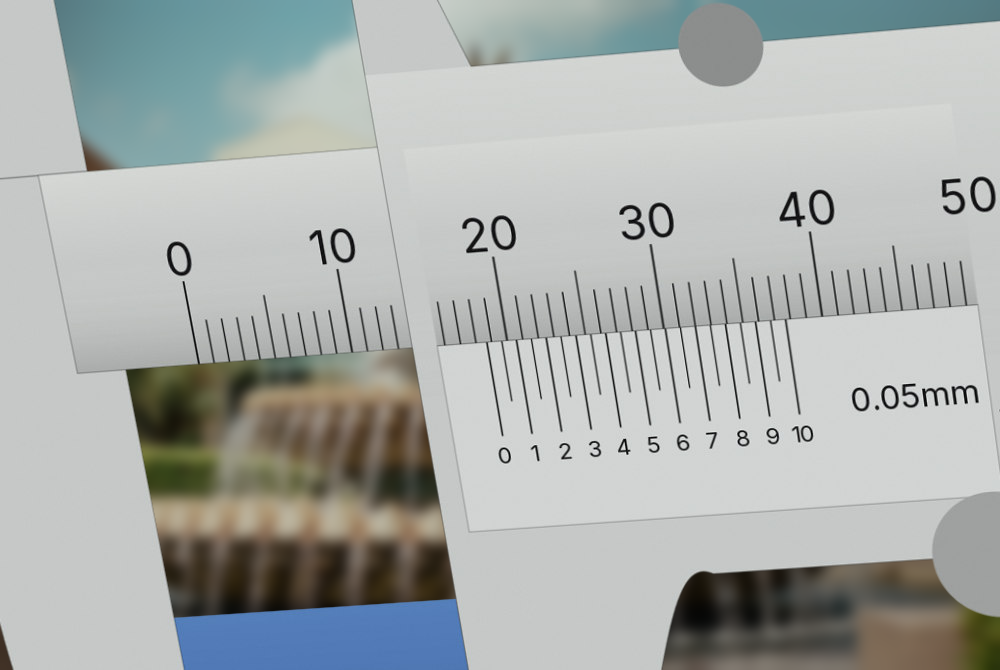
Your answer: 18.7mm
